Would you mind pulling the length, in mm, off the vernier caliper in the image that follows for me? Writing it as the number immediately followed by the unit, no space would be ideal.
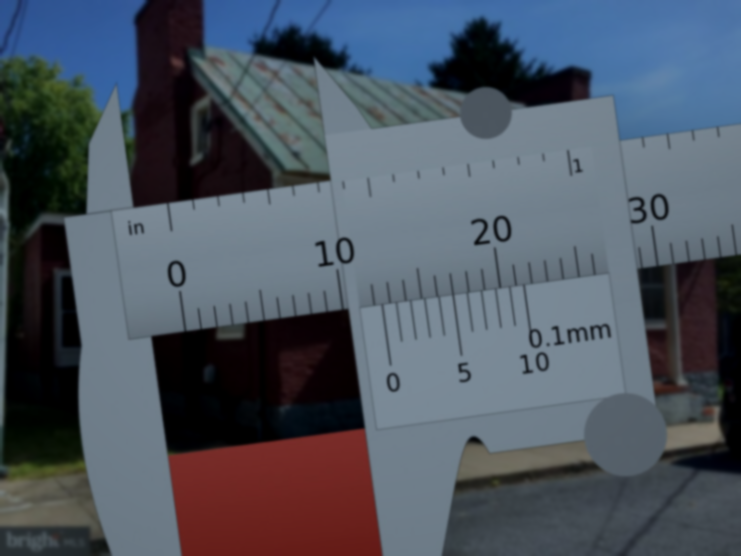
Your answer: 12.5mm
